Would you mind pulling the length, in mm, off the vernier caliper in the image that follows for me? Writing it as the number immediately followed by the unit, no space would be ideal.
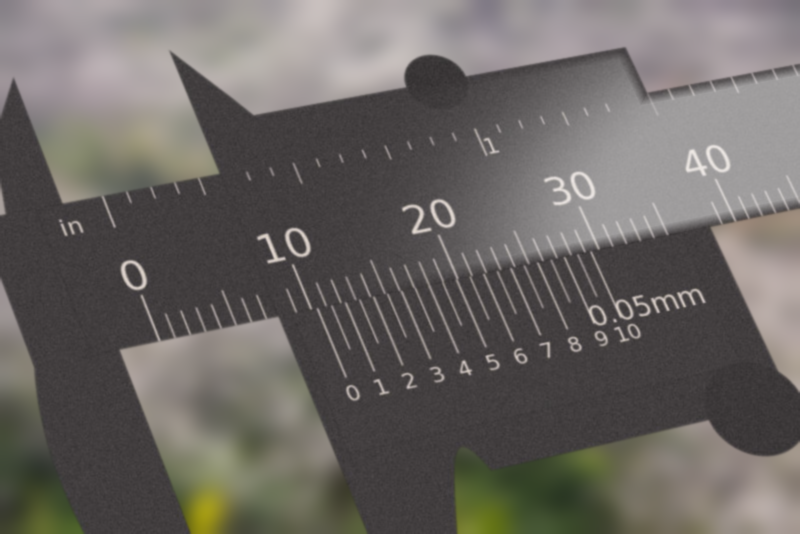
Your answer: 10.4mm
